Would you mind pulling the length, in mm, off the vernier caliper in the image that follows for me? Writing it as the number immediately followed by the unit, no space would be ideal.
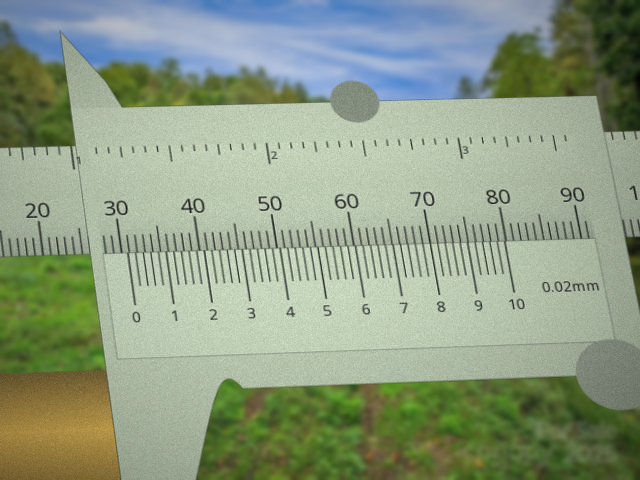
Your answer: 30.8mm
